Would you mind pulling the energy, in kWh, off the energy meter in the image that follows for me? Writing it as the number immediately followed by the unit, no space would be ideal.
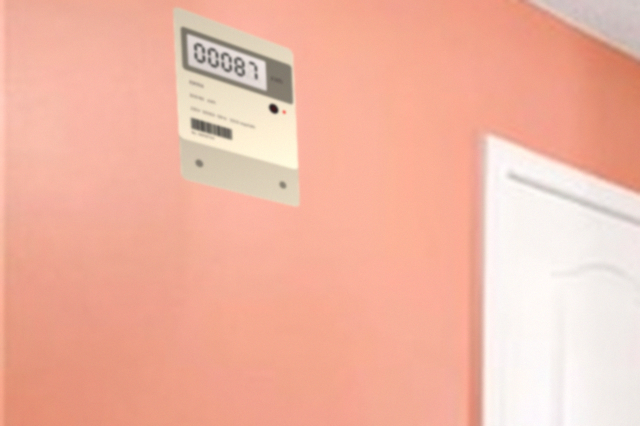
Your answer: 87kWh
